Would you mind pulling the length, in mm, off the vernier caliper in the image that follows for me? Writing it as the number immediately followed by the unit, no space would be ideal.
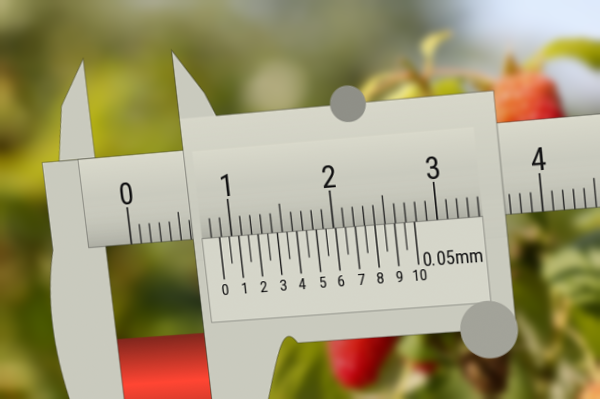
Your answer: 8.8mm
